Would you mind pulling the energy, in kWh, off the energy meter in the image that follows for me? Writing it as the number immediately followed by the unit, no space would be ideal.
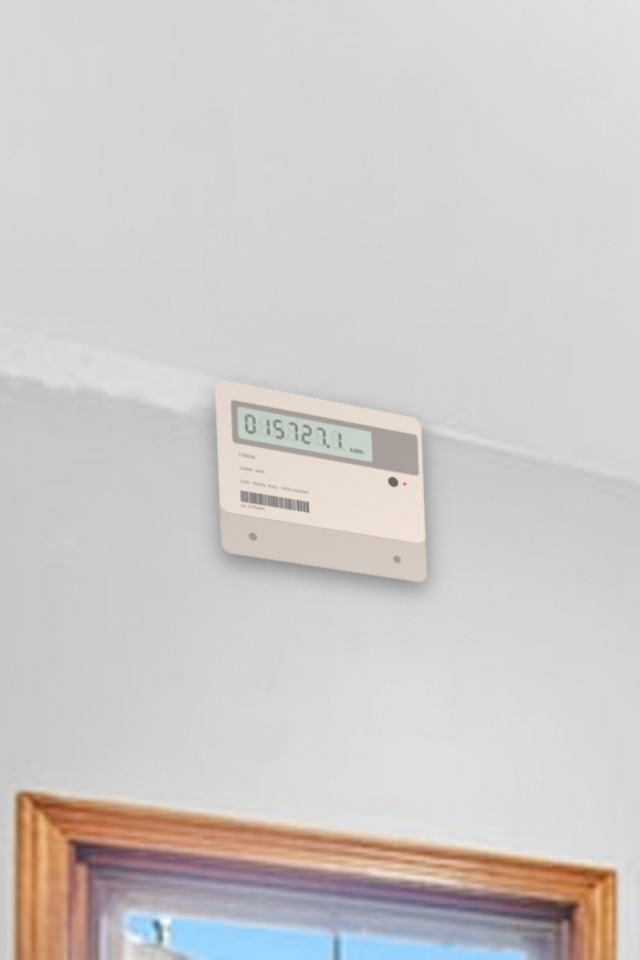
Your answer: 15727.1kWh
